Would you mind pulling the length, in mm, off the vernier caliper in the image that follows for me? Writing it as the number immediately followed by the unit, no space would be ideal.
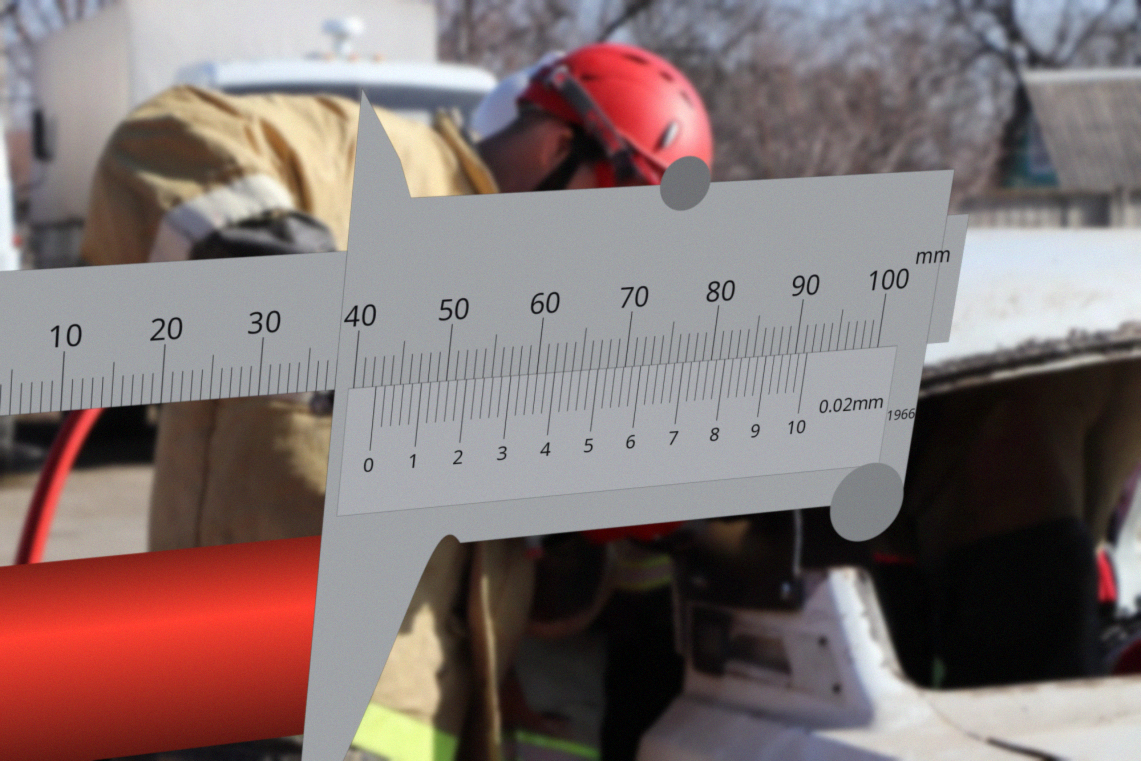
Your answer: 42.4mm
